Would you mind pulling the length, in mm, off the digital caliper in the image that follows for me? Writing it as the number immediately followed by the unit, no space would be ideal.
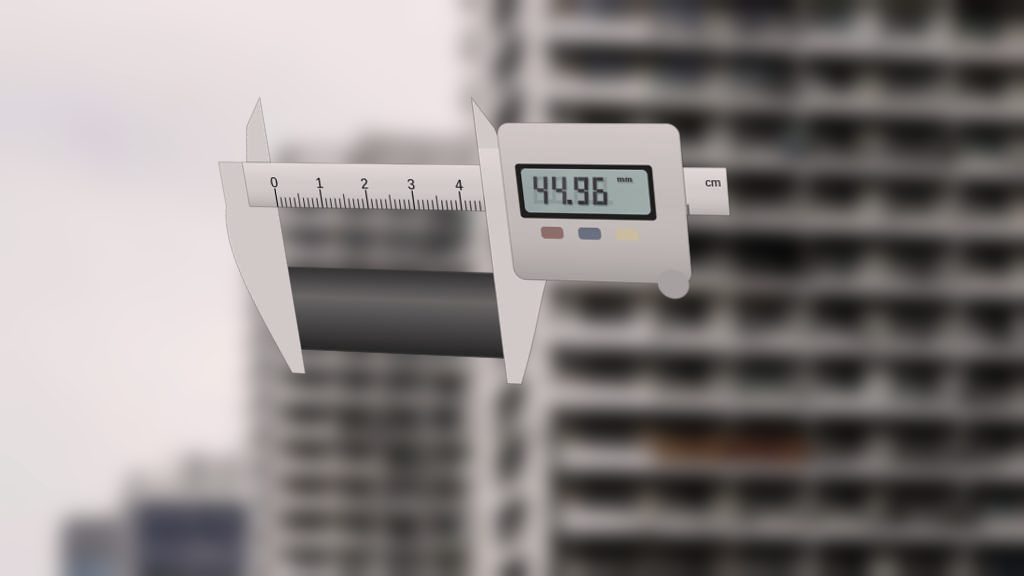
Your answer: 44.96mm
